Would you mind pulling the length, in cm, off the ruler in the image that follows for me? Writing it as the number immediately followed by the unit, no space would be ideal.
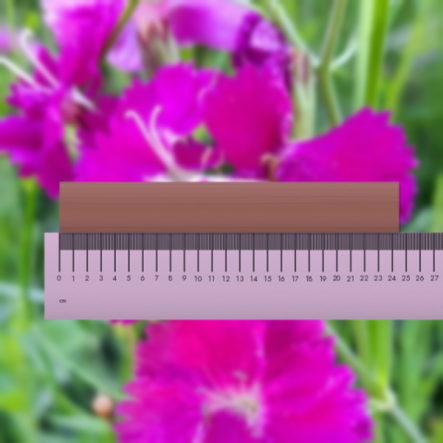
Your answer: 24.5cm
